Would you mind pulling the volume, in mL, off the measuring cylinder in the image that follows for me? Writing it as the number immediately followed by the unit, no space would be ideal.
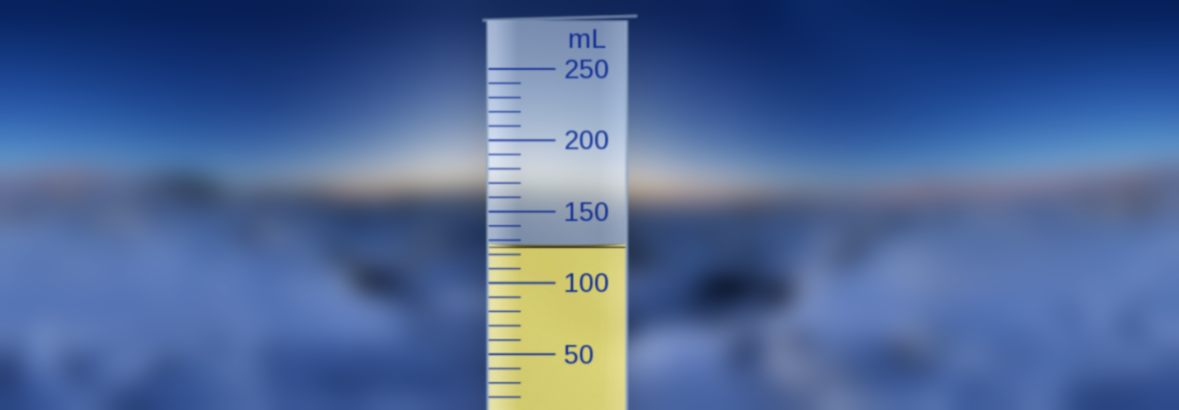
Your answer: 125mL
